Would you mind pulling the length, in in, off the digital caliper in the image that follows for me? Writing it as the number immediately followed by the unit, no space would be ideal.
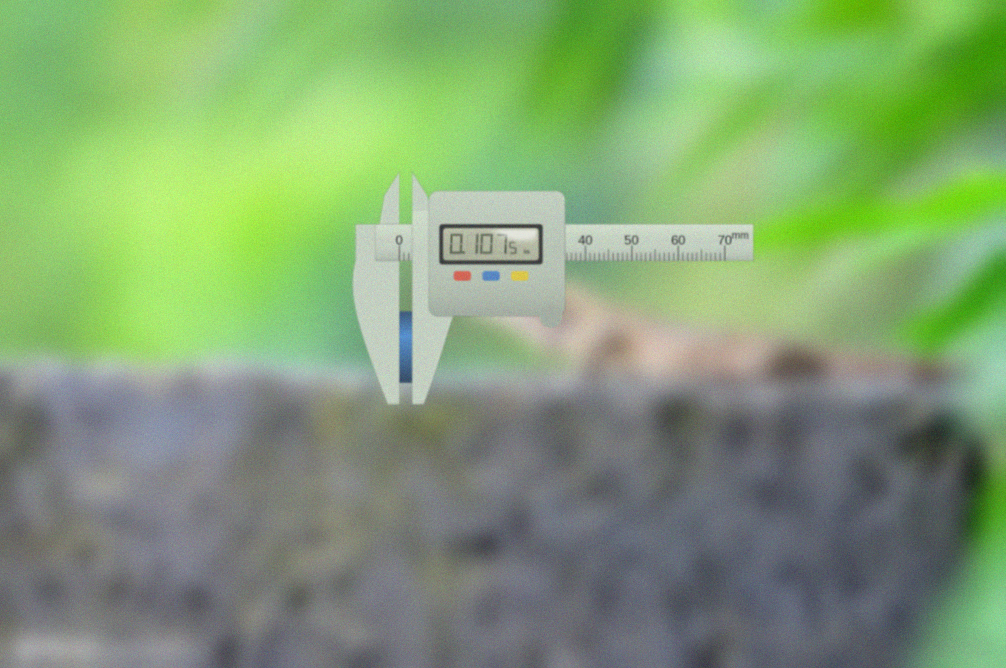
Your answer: 0.1075in
